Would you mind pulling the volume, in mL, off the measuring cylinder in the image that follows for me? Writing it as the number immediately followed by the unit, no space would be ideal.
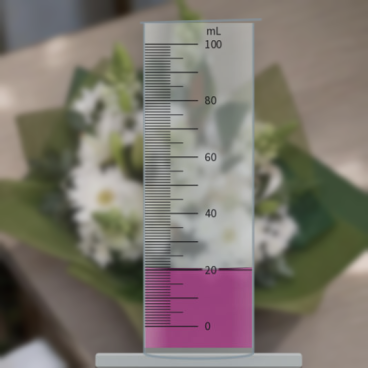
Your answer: 20mL
